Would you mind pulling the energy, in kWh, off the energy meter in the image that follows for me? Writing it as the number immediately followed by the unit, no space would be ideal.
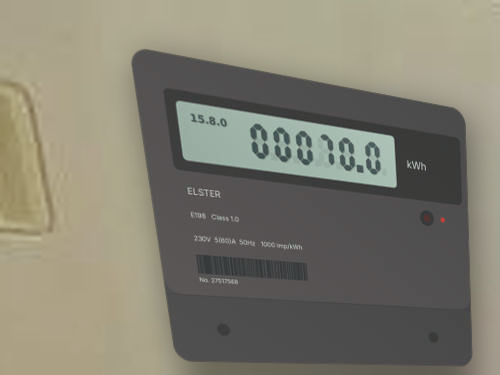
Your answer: 70.0kWh
